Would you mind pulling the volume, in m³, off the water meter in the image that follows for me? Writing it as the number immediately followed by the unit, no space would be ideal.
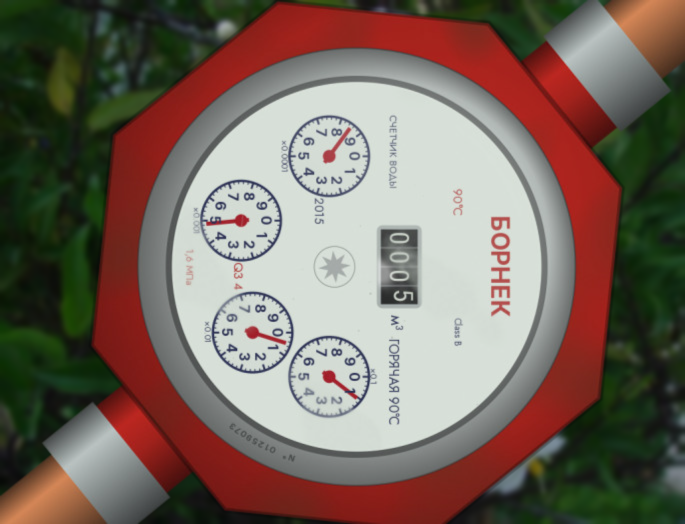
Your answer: 5.1048m³
